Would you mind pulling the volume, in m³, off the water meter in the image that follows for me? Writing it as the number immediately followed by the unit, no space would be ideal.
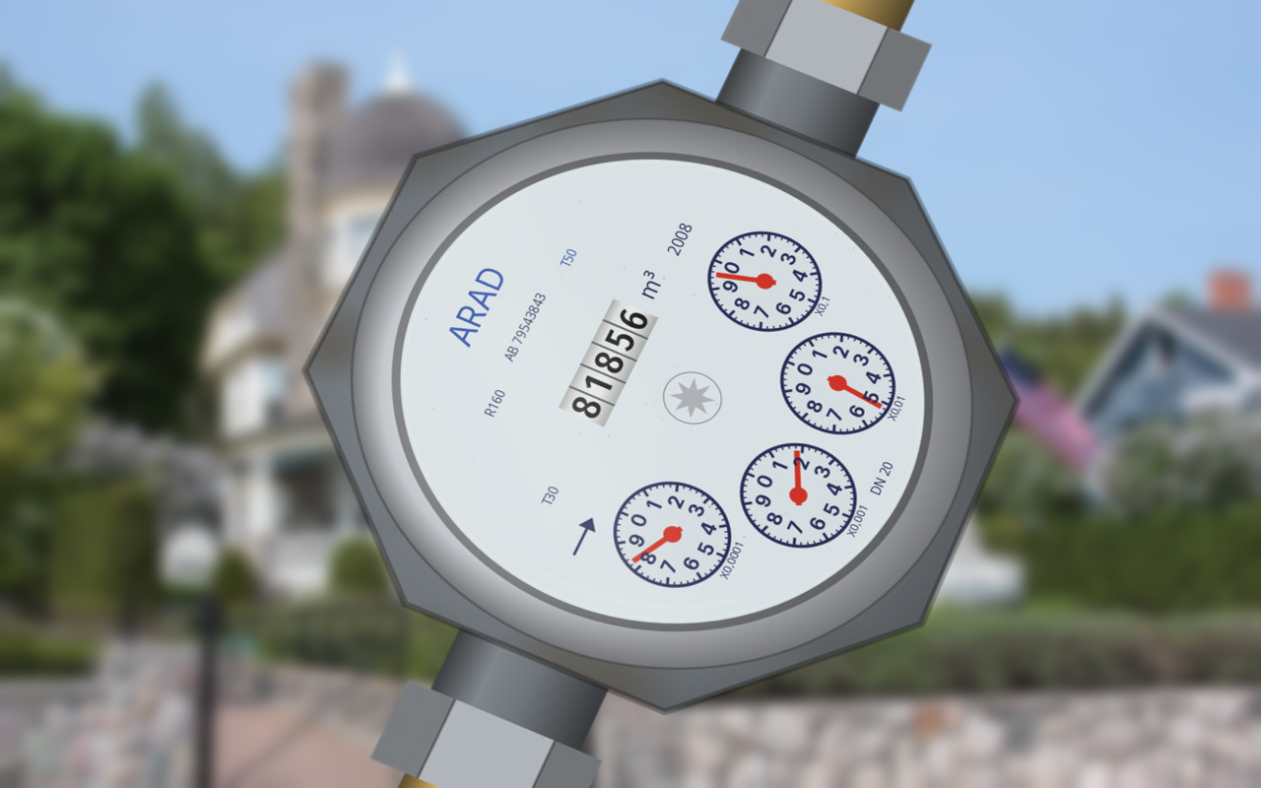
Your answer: 81855.9518m³
